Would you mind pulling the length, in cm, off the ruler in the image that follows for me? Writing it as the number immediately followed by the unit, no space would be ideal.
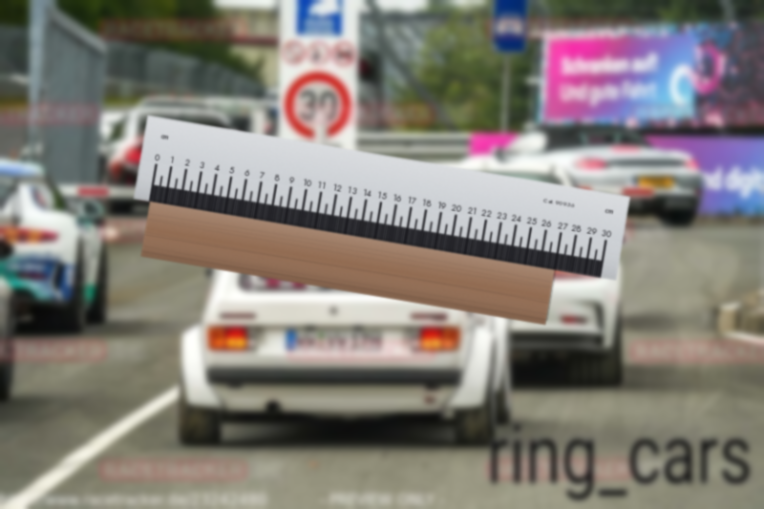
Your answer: 27cm
